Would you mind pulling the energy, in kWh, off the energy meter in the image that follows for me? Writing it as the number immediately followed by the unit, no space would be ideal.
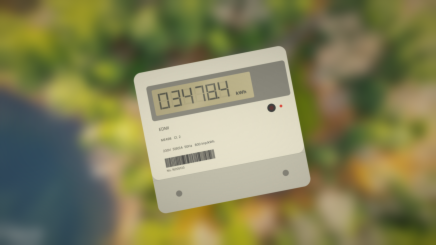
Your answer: 3478.4kWh
